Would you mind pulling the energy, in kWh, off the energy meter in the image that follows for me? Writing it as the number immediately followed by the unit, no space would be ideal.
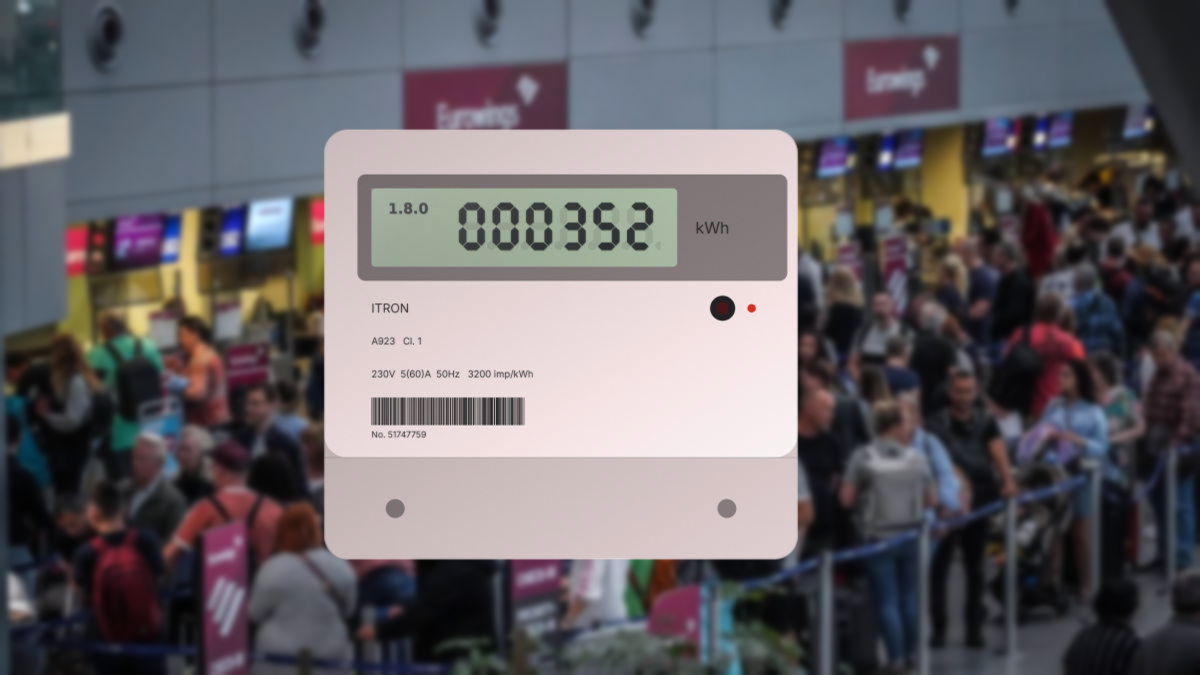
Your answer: 352kWh
